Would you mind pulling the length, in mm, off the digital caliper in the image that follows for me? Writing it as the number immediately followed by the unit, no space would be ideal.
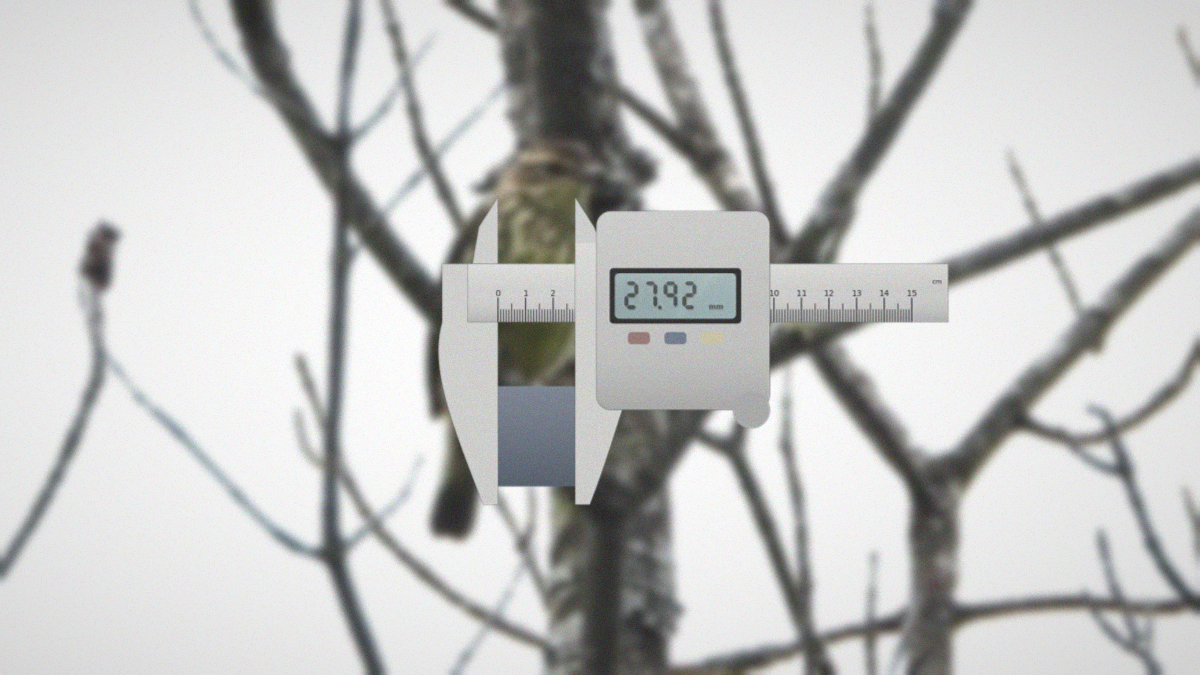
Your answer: 27.92mm
